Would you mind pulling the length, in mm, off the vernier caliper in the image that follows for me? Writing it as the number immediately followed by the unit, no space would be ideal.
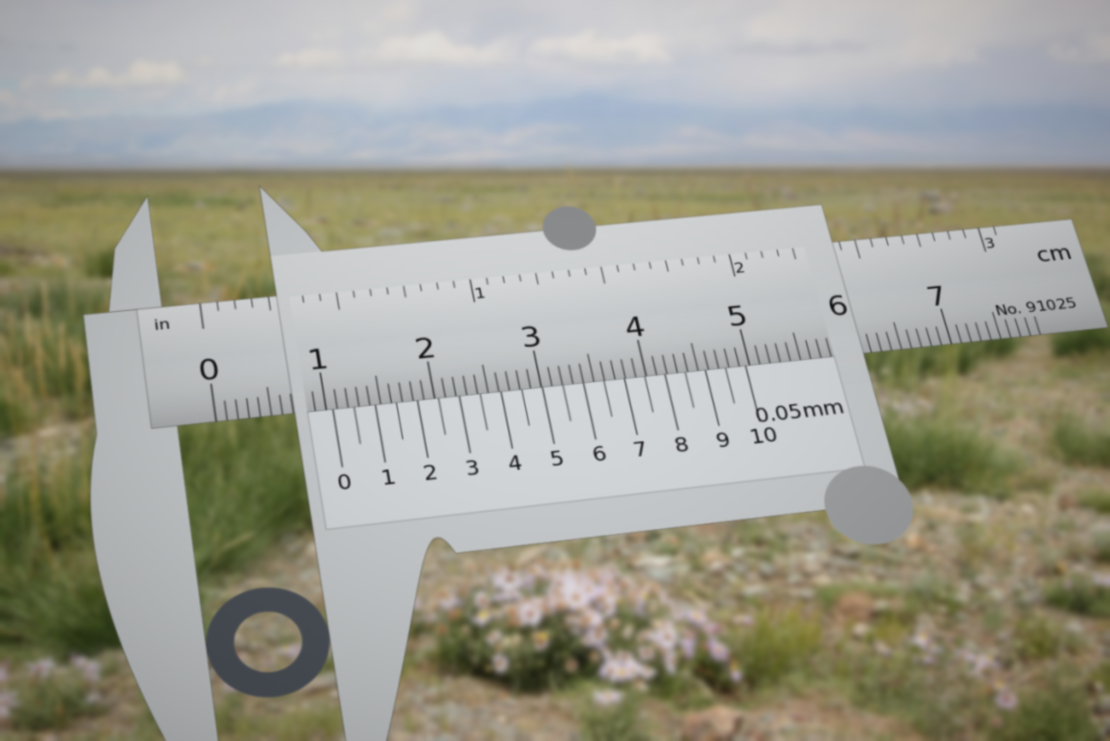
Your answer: 10.6mm
